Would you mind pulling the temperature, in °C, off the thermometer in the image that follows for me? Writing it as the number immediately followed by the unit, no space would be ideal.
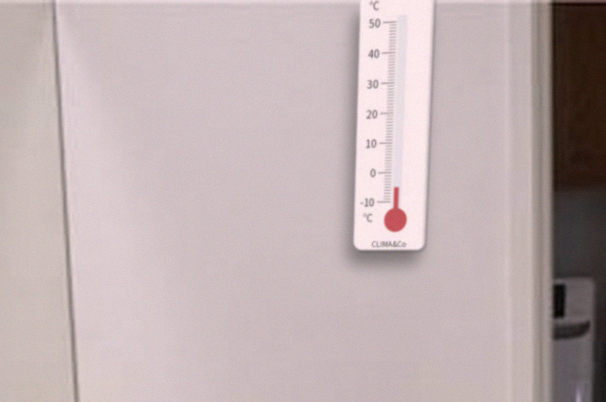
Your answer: -5°C
